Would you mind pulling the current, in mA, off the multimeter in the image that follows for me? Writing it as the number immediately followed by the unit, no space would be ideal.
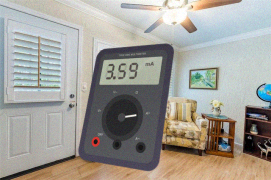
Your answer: 3.59mA
